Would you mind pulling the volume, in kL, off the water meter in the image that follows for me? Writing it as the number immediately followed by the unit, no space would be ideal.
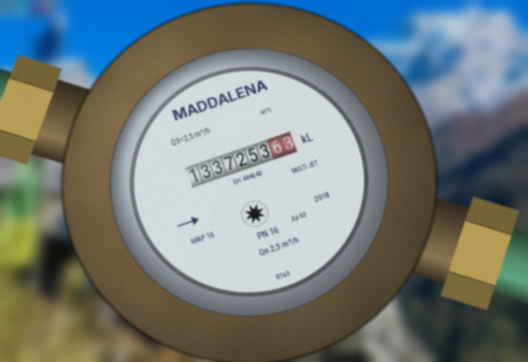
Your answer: 1337253.63kL
